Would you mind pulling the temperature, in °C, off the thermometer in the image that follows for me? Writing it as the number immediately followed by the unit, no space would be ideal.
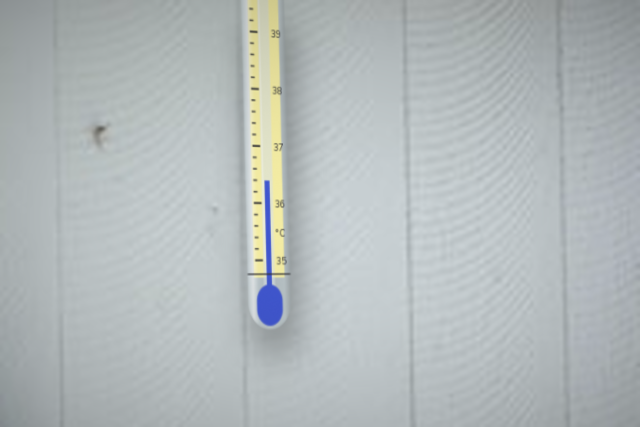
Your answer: 36.4°C
